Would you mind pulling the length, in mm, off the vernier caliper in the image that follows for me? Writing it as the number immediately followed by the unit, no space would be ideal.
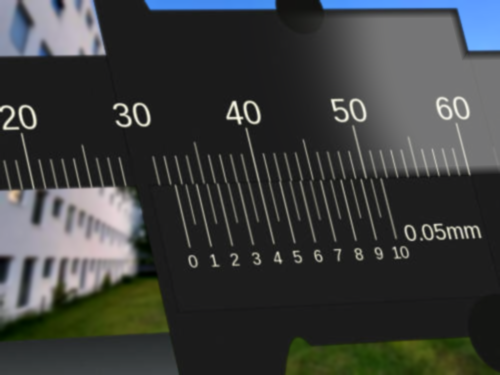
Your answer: 32.4mm
